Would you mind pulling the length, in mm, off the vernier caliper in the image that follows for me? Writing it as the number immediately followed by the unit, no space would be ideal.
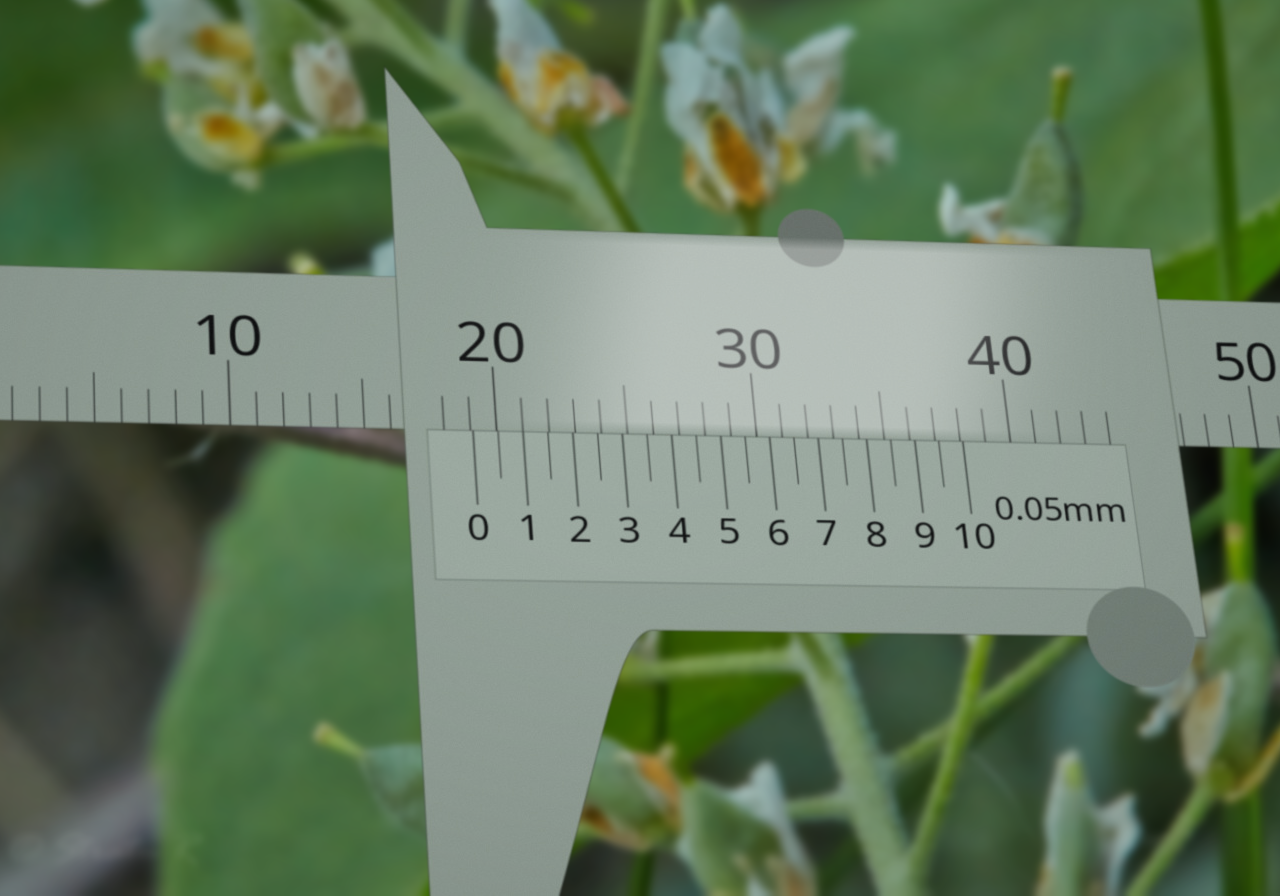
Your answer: 19.1mm
